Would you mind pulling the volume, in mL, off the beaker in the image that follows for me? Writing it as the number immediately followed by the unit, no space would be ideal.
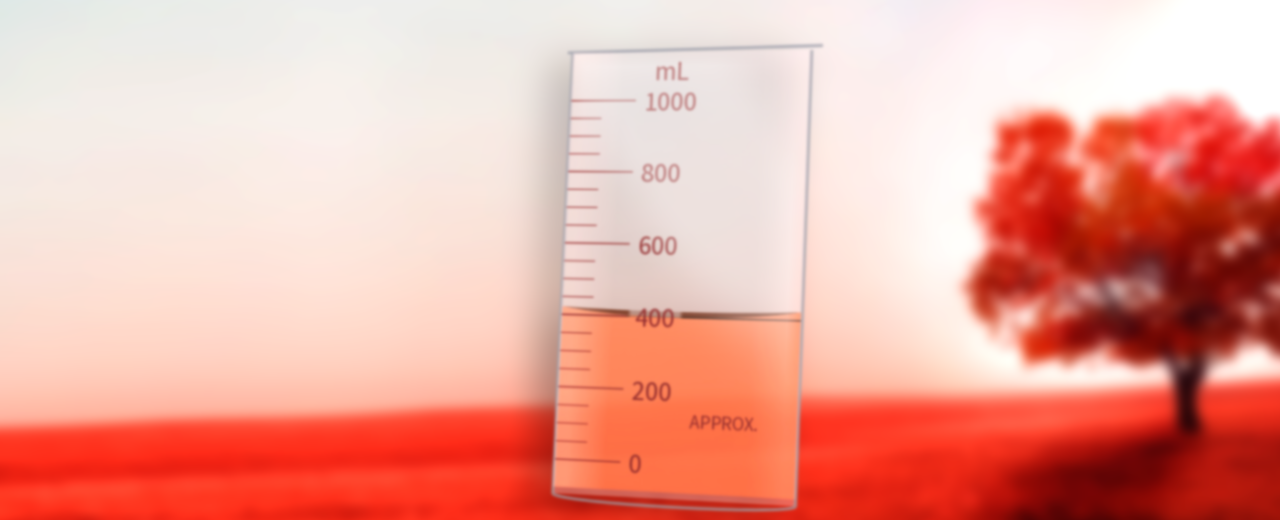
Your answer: 400mL
